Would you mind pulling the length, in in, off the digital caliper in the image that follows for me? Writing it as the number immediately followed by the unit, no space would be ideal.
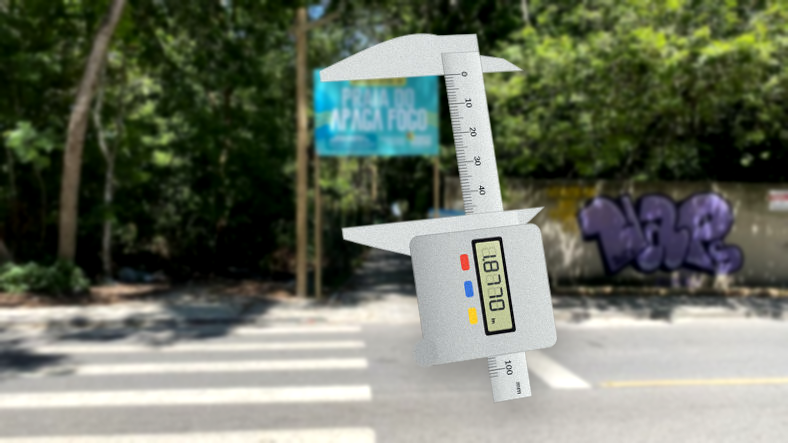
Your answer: 1.8770in
